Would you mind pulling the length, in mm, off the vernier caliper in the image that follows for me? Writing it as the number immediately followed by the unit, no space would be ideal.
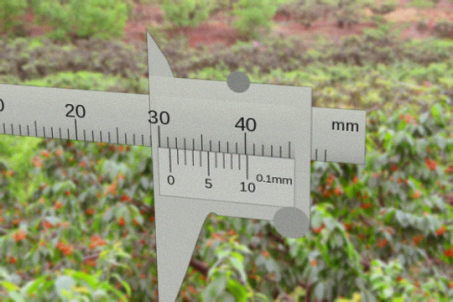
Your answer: 31.2mm
